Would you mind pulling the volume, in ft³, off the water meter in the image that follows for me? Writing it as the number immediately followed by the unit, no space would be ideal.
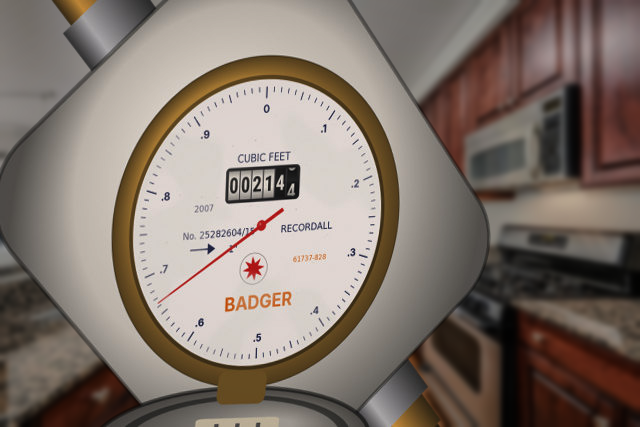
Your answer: 2143.66ft³
